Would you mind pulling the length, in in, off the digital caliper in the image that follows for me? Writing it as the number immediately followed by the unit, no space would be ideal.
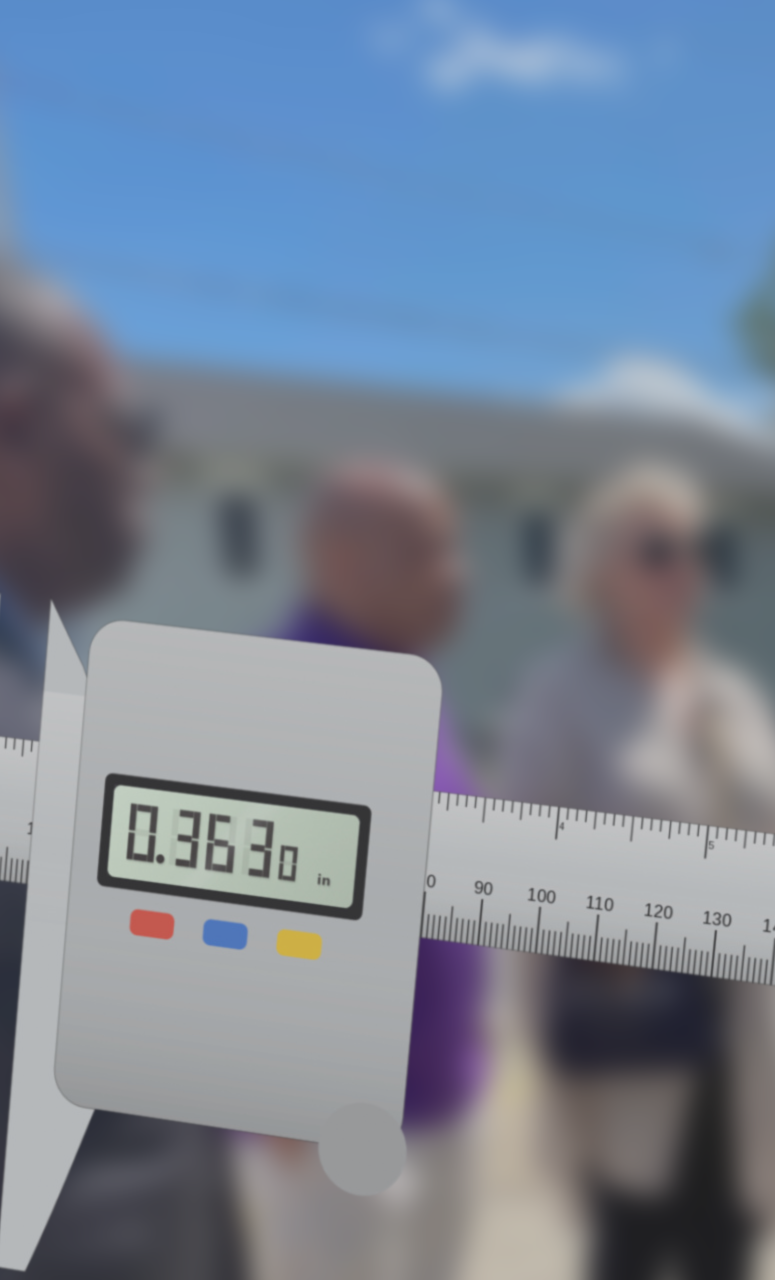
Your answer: 0.3630in
